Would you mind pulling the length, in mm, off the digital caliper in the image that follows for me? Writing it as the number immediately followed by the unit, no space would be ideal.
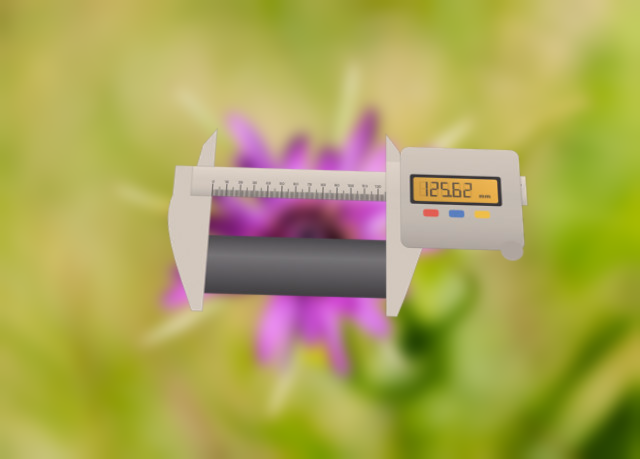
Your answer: 125.62mm
